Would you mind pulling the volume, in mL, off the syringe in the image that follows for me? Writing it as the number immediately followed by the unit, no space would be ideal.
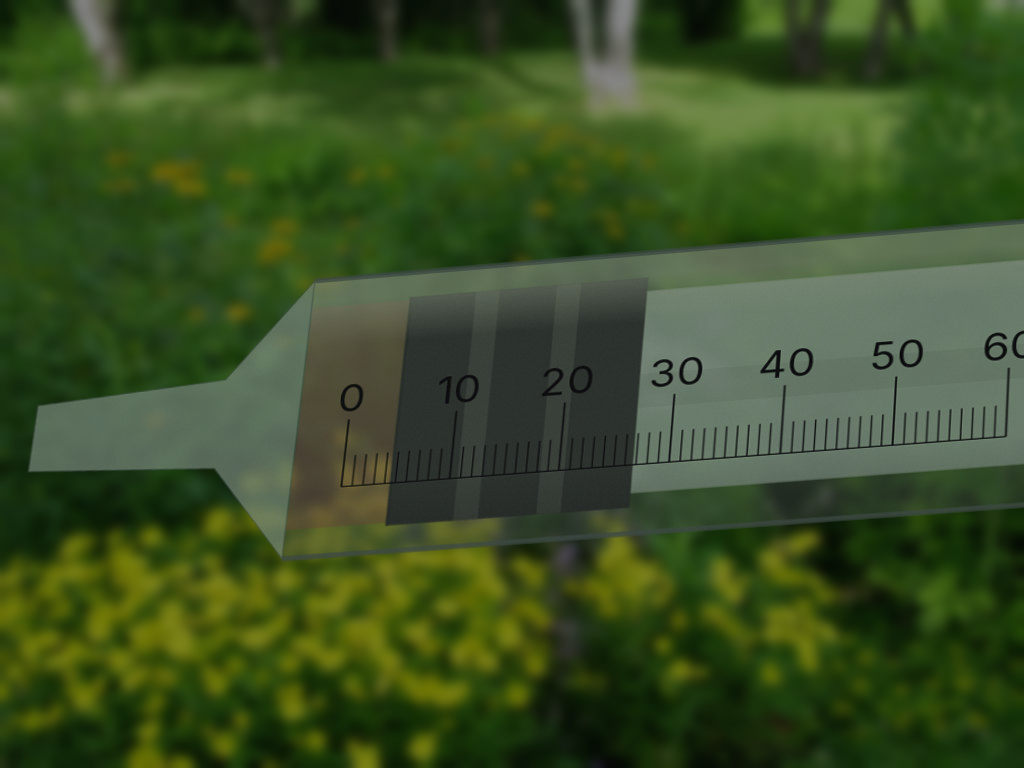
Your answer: 4.5mL
